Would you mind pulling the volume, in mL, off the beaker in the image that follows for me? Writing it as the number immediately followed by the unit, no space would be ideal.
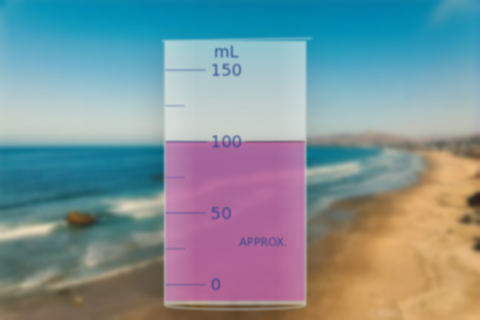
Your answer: 100mL
